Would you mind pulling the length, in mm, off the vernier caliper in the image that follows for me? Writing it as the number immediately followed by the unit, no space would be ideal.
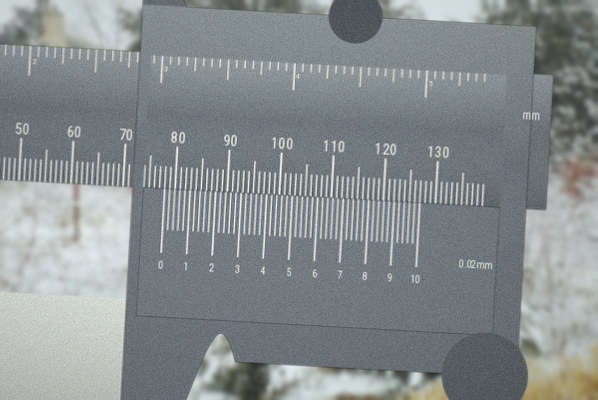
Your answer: 78.0mm
